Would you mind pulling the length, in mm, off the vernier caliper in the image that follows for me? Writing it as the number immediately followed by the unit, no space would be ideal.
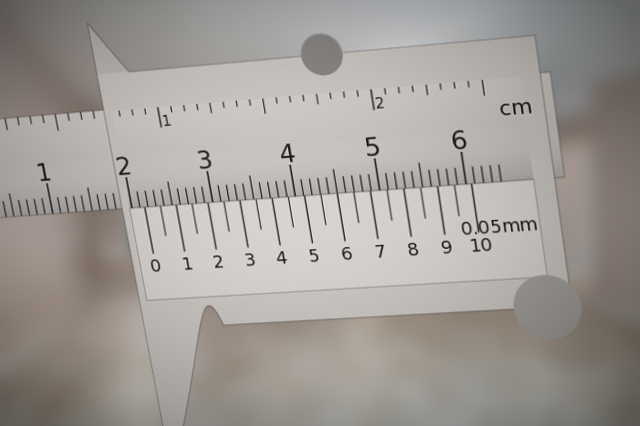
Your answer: 21.6mm
